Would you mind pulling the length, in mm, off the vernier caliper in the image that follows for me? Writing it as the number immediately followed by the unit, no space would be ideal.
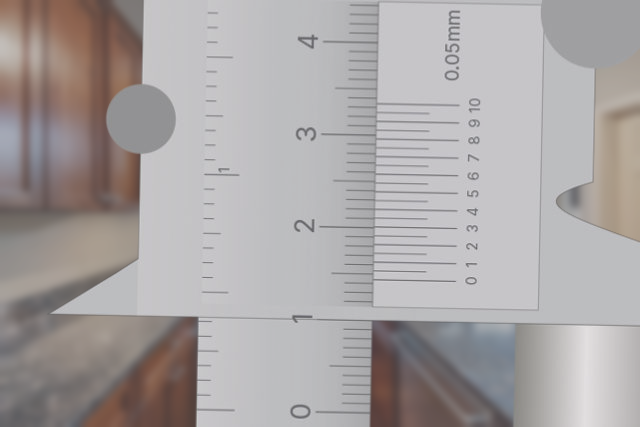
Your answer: 14.4mm
